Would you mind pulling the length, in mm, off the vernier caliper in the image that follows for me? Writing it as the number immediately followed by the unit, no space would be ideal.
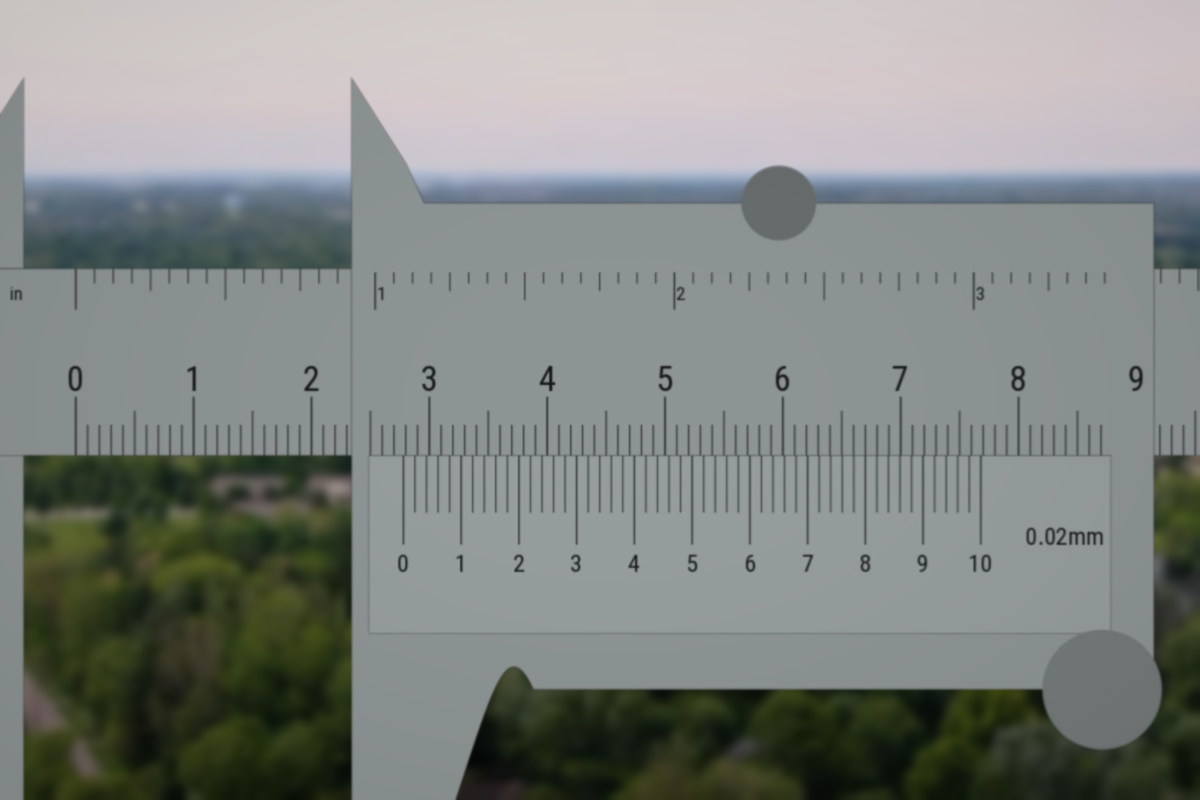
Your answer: 27.8mm
